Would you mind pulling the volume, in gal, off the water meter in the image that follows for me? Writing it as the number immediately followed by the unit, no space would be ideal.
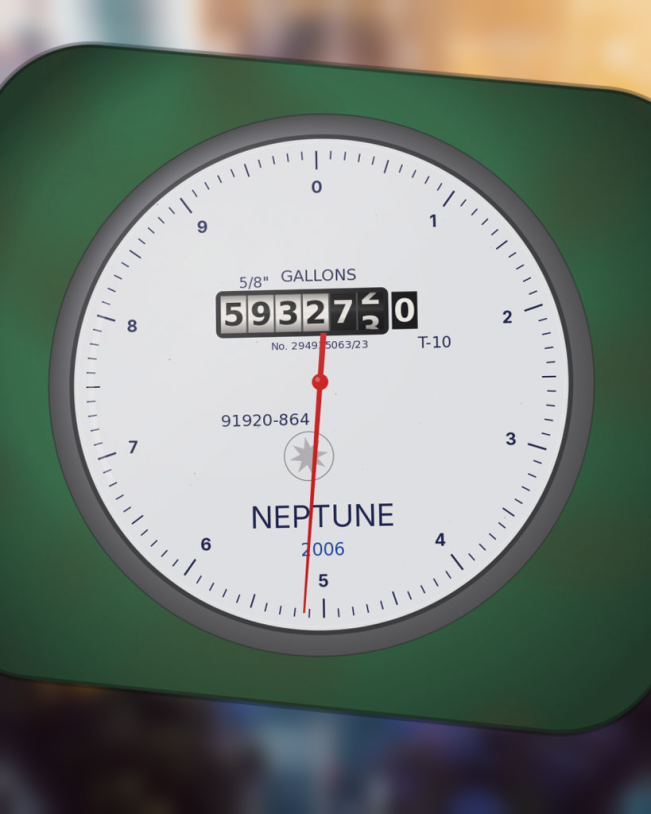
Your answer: 5932725.1gal
